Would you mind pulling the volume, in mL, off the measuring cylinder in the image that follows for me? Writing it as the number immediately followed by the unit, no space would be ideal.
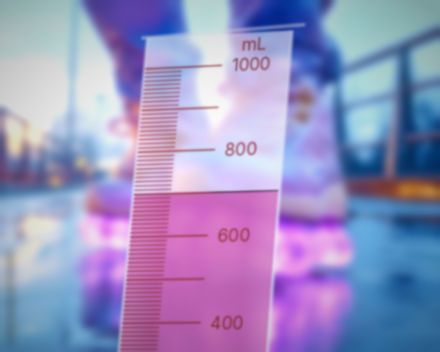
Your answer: 700mL
